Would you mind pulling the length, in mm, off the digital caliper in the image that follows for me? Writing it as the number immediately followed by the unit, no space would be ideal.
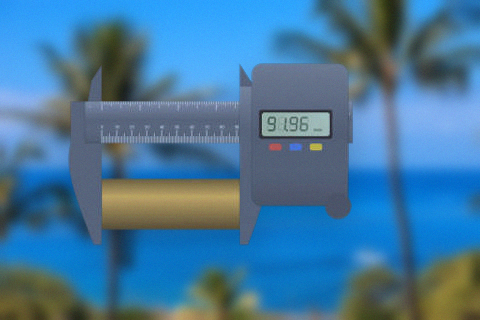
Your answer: 91.96mm
